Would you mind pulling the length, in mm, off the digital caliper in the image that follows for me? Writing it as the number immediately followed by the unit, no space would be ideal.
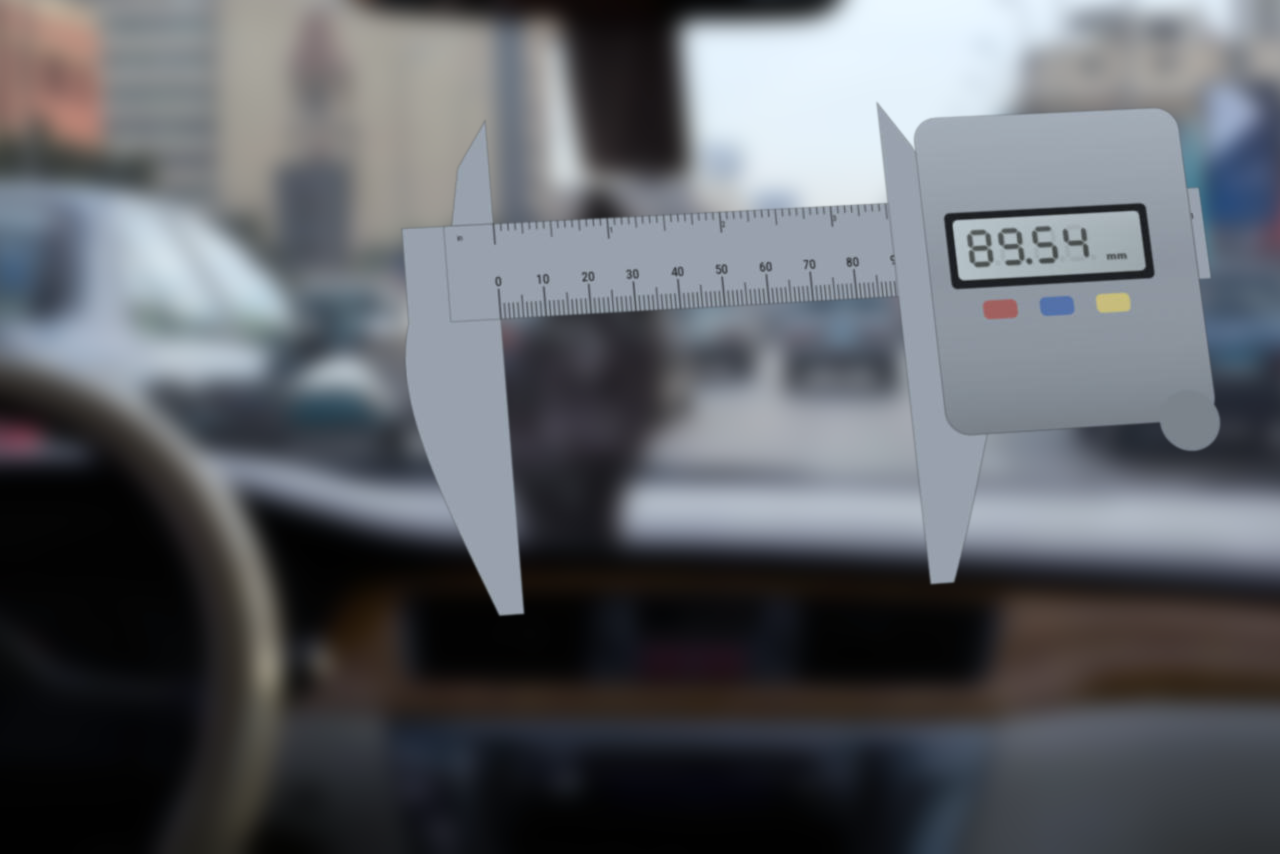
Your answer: 89.54mm
